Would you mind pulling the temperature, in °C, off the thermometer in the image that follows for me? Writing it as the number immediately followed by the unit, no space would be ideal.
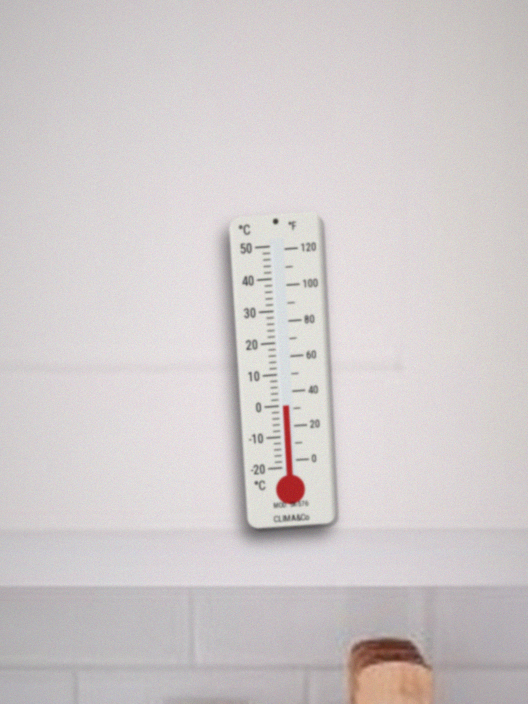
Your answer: 0°C
